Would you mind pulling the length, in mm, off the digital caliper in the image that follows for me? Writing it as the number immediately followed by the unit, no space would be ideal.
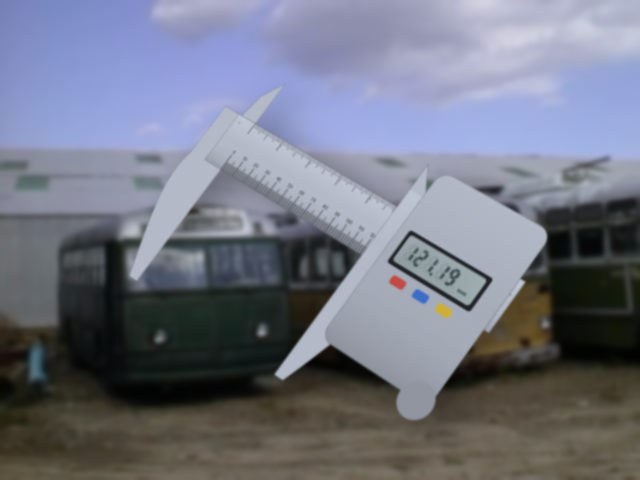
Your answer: 121.19mm
